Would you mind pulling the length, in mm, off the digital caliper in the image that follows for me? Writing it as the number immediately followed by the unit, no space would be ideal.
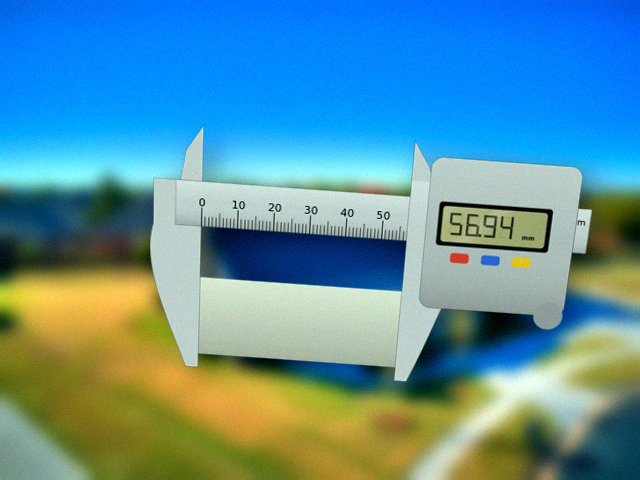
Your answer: 56.94mm
